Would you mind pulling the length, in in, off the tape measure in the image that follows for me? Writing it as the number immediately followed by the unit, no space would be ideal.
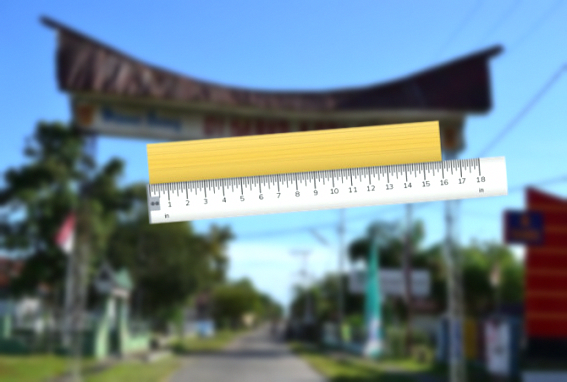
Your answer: 16in
